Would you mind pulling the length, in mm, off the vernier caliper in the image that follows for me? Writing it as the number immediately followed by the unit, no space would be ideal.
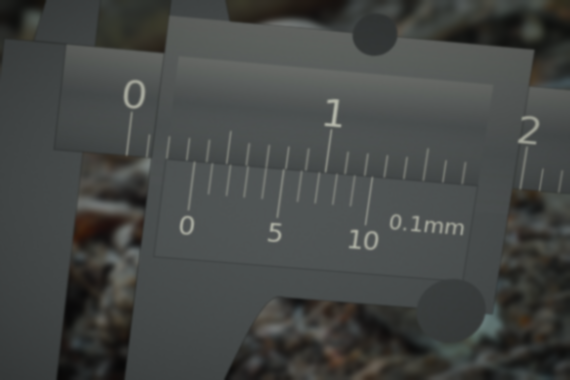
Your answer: 3.4mm
